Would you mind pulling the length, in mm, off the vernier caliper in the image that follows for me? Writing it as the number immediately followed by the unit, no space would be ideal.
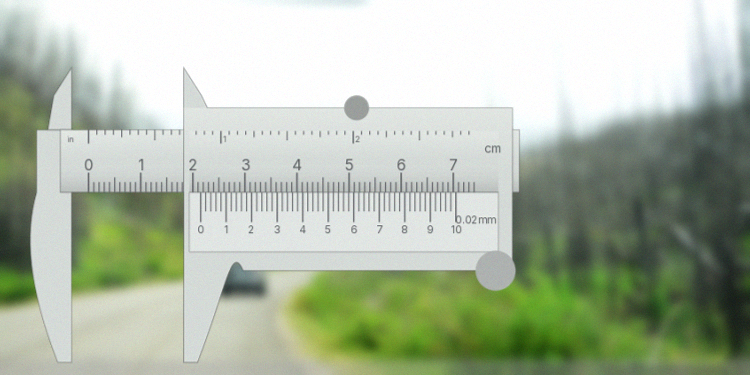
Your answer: 21.5mm
